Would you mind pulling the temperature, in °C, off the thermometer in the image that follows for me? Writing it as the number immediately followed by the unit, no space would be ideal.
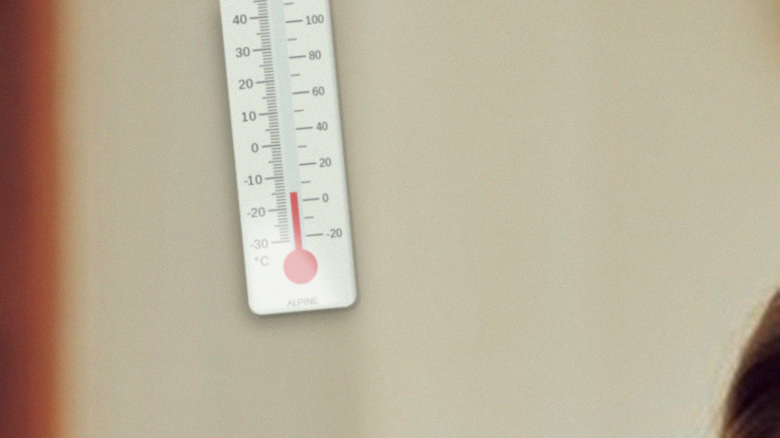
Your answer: -15°C
